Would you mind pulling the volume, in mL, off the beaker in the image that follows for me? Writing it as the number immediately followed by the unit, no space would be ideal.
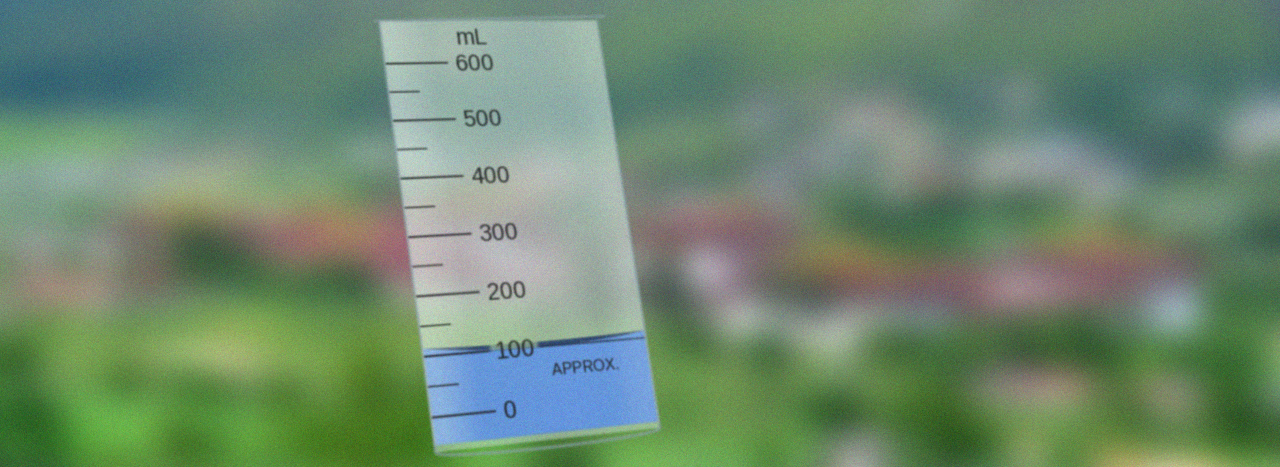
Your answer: 100mL
